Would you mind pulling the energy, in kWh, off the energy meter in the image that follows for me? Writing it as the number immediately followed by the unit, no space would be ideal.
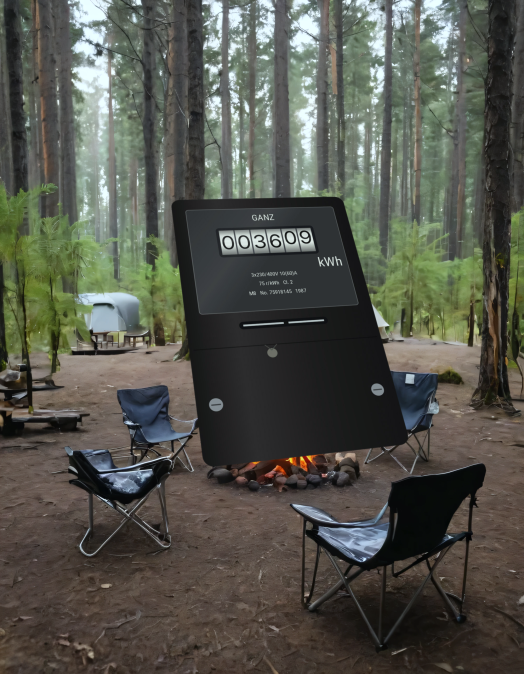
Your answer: 3609kWh
